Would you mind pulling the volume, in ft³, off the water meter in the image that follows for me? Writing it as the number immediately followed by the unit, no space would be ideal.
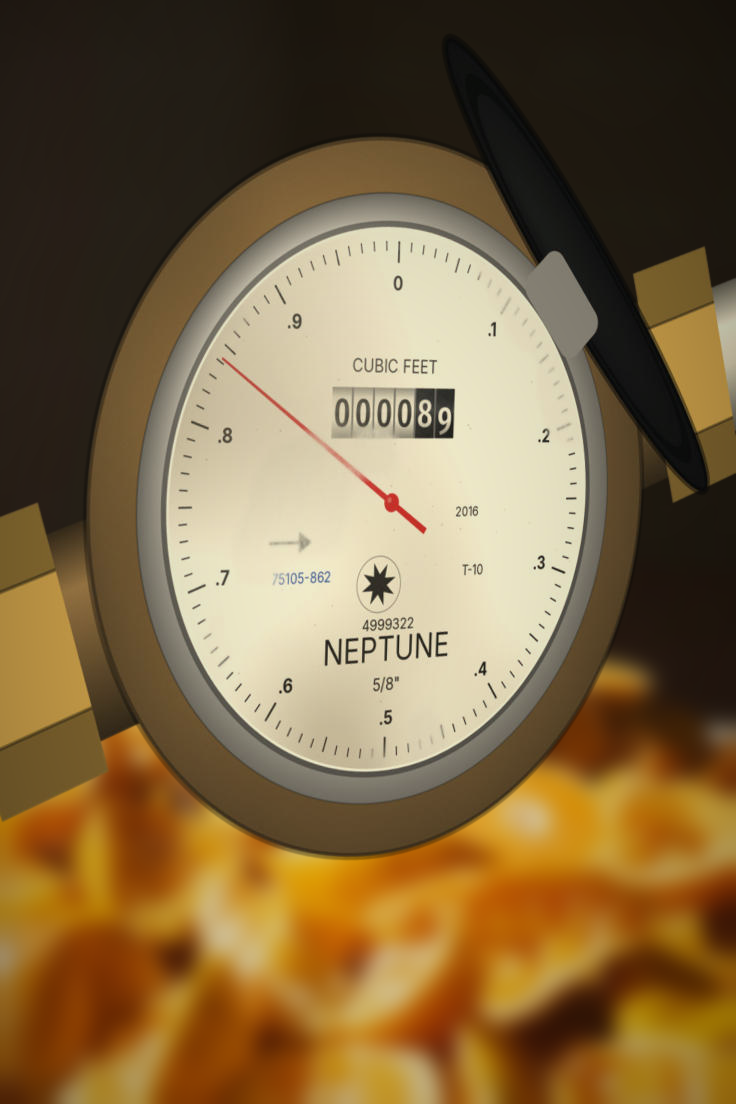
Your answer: 88.84ft³
